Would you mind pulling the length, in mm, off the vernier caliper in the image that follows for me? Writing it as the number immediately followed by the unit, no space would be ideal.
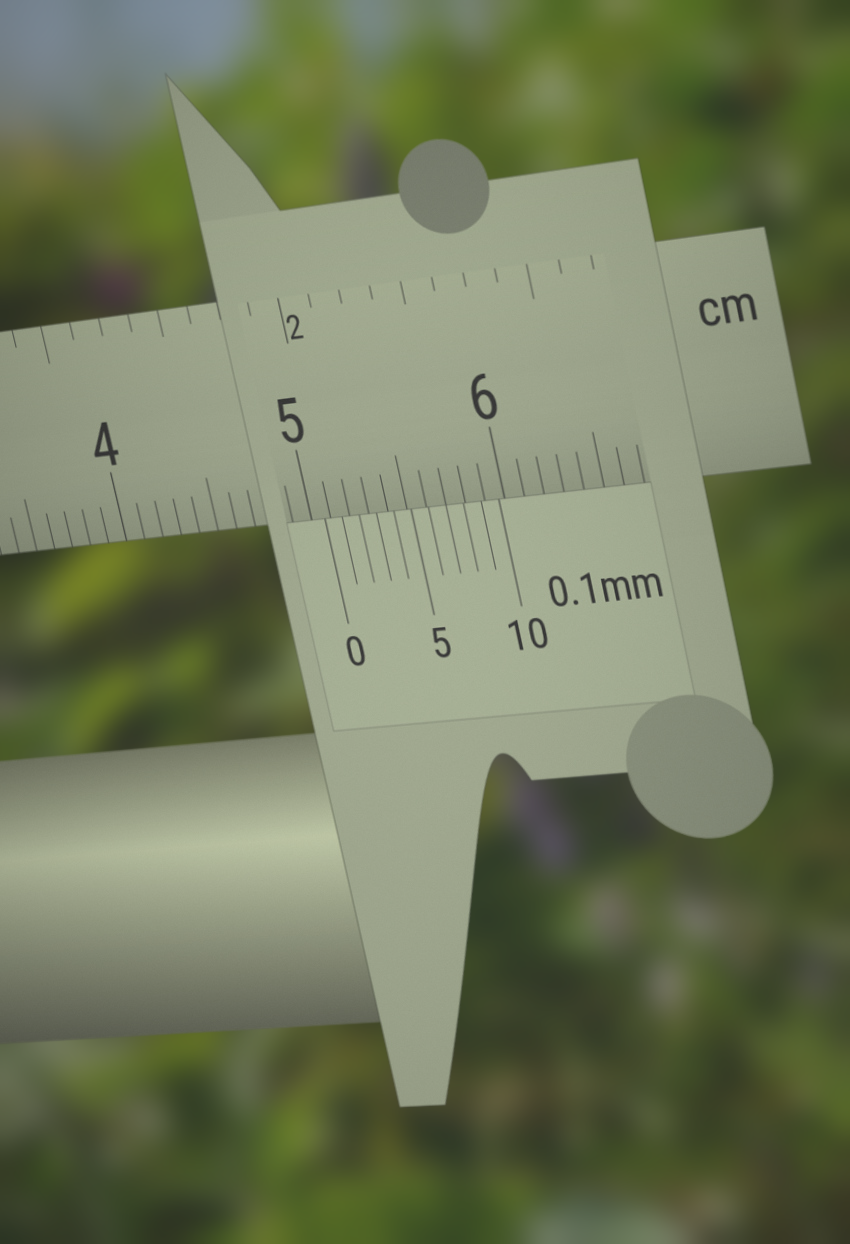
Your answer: 50.7mm
